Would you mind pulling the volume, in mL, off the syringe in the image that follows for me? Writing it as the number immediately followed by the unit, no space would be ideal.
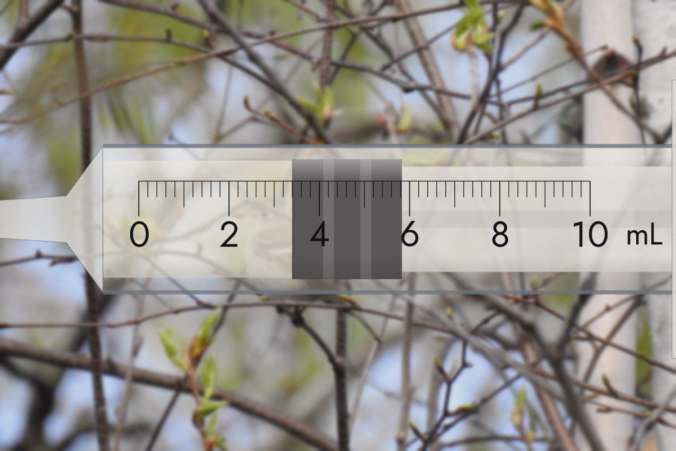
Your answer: 3.4mL
